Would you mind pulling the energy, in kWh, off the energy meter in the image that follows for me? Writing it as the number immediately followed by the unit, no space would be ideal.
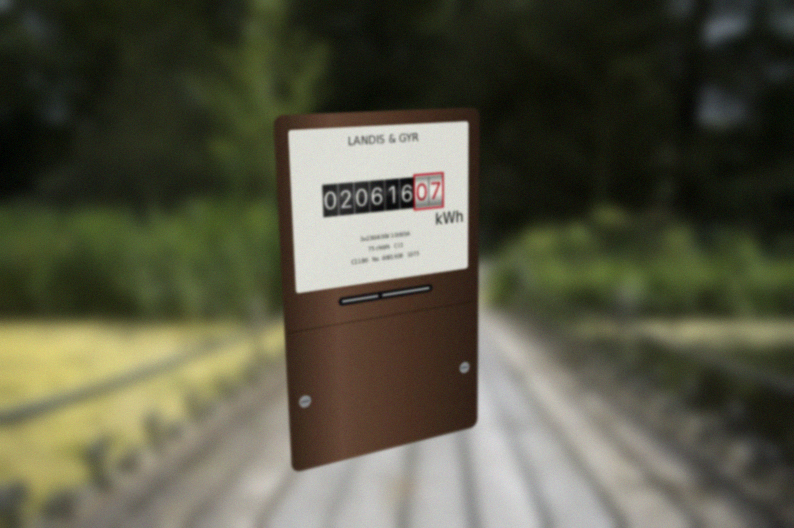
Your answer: 20616.07kWh
